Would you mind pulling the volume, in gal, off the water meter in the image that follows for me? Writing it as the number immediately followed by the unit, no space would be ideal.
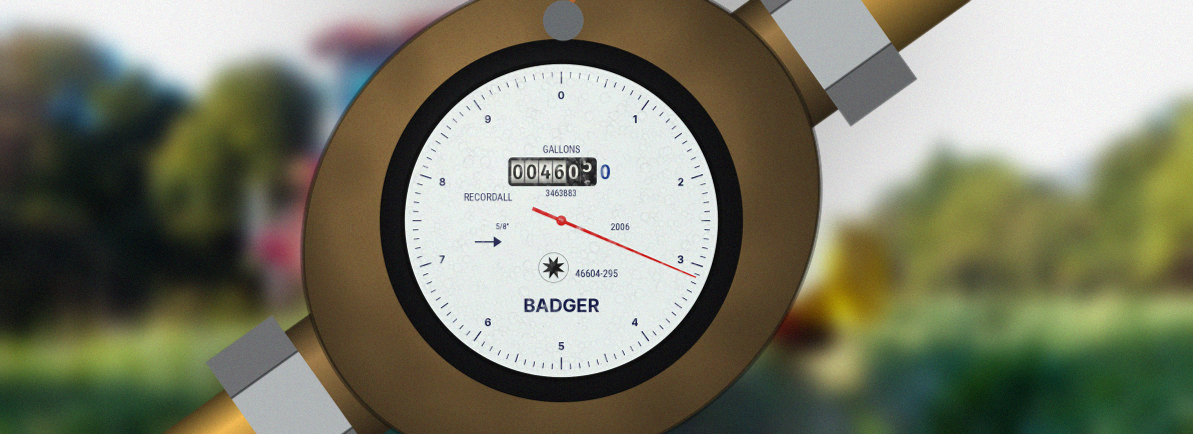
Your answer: 46053.1gal
